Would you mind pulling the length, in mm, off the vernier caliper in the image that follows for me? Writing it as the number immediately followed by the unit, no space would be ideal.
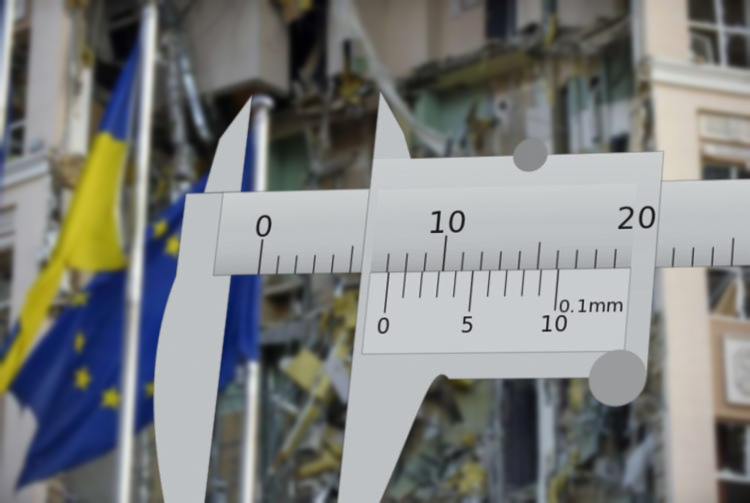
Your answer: 7.1mm
